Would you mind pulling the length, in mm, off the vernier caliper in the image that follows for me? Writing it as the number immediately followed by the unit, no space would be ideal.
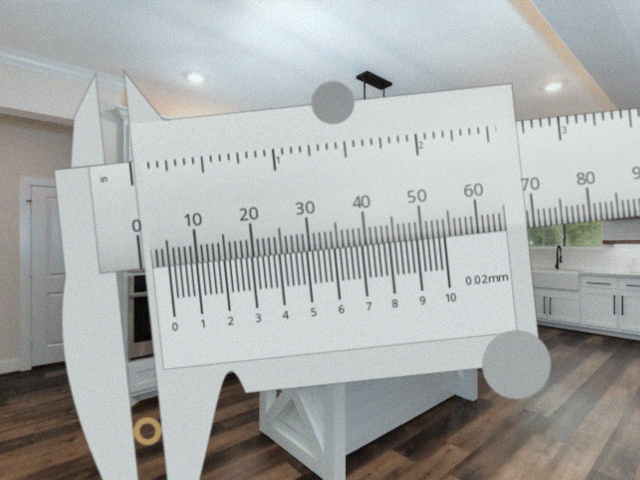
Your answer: 5.0mm
